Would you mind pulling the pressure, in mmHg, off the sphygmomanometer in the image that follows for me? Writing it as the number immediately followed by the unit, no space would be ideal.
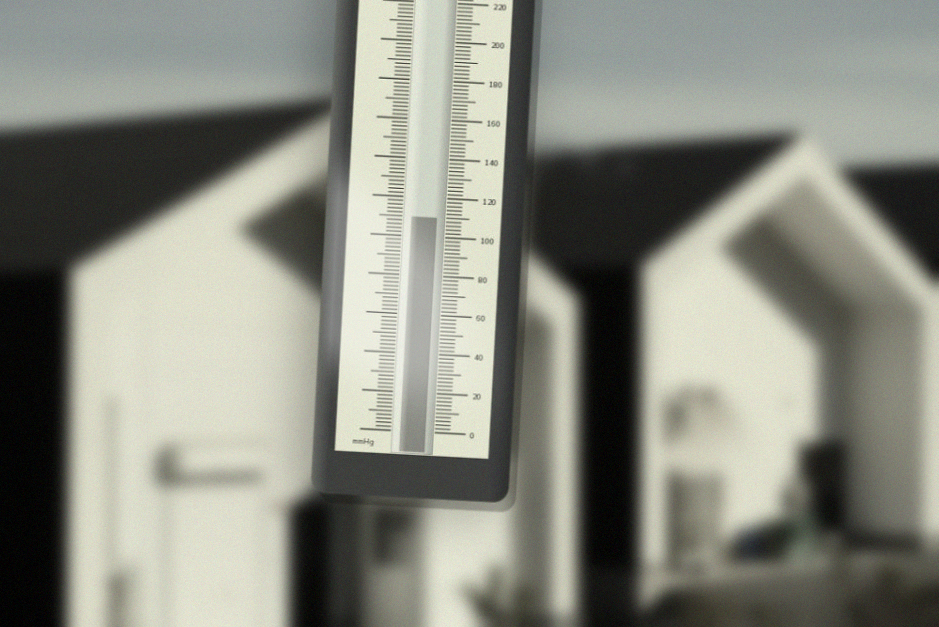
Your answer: 110mmHg
